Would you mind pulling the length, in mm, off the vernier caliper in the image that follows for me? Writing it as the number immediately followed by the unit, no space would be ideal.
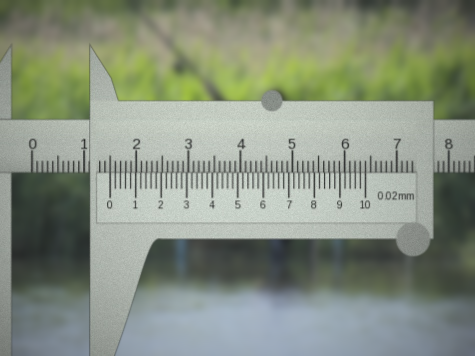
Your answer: 15.0mm
